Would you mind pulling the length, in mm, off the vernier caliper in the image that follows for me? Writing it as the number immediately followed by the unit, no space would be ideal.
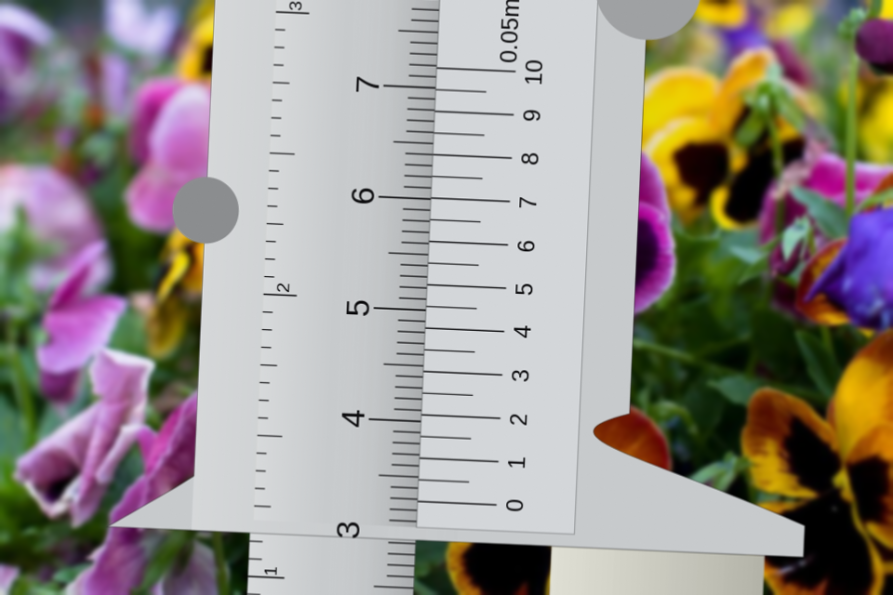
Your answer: 32.8mm
